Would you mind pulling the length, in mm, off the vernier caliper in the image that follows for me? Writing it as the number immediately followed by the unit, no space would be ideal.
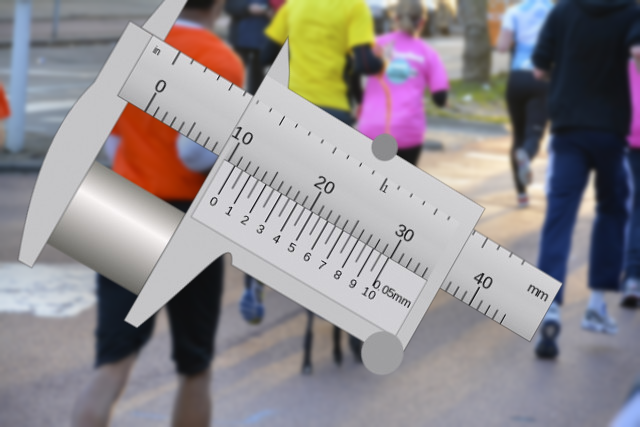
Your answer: 10.8mm
